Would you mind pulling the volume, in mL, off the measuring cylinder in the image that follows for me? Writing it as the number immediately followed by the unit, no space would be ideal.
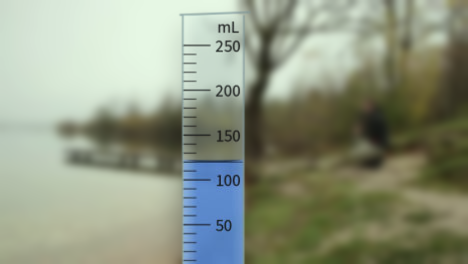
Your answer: 120mL
